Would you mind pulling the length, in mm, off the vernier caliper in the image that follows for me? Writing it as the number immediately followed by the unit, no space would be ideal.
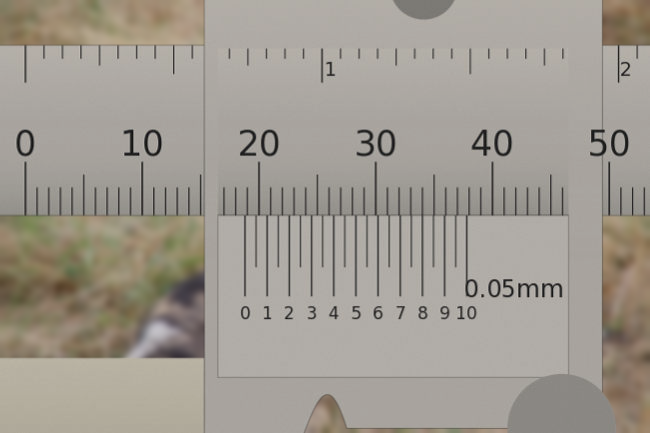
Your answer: 18.8mm
